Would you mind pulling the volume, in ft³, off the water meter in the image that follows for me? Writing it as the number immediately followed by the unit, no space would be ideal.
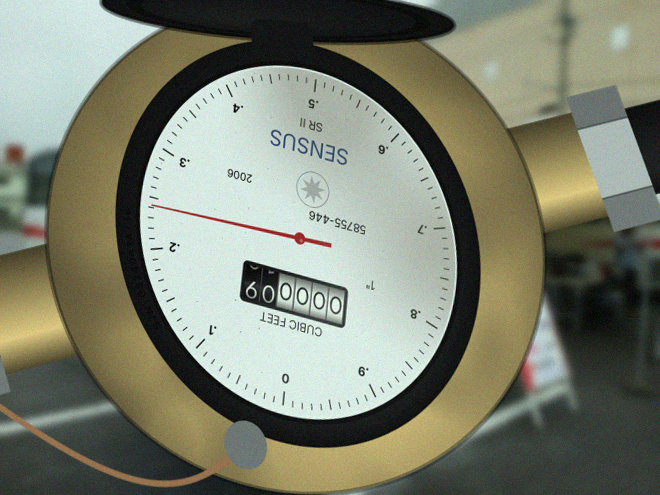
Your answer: 9.24ft³
